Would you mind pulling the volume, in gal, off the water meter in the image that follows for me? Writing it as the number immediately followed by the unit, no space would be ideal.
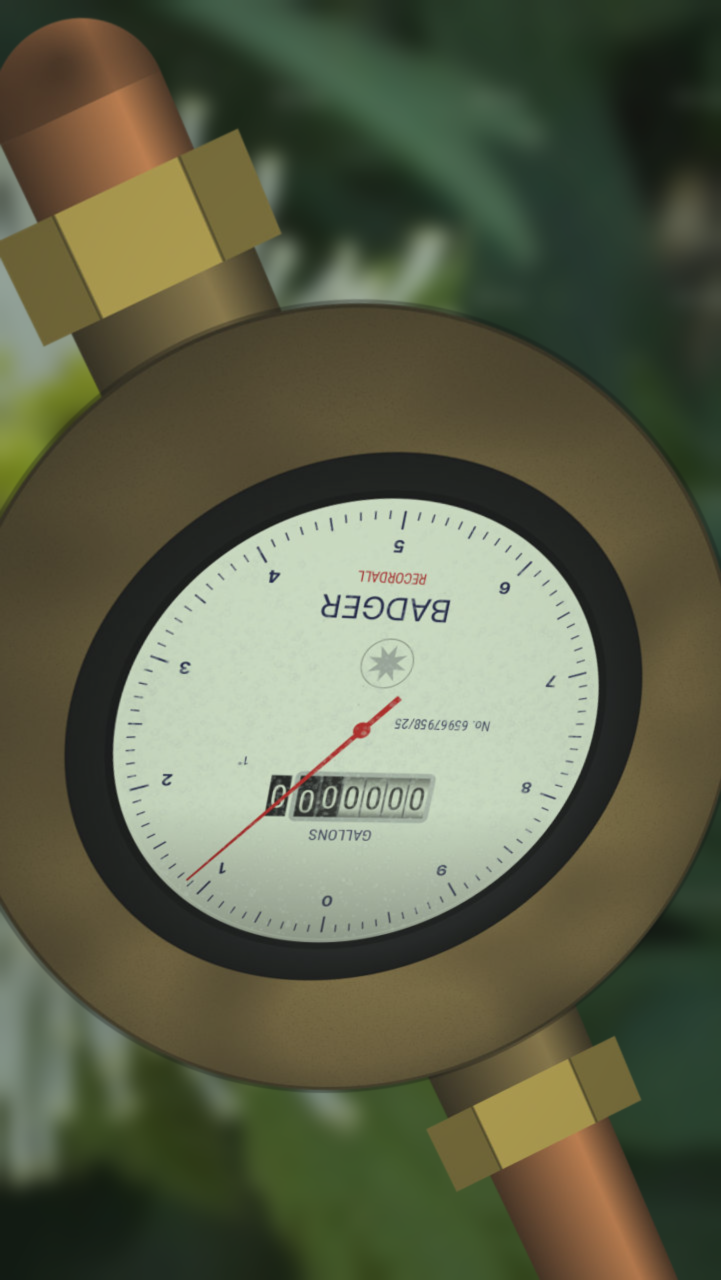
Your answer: 1.1gal
